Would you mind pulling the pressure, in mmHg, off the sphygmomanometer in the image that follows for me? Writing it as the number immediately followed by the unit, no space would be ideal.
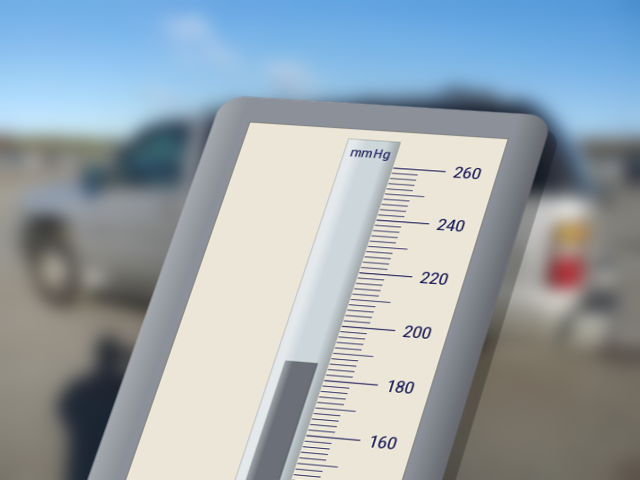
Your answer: 186mmHg
